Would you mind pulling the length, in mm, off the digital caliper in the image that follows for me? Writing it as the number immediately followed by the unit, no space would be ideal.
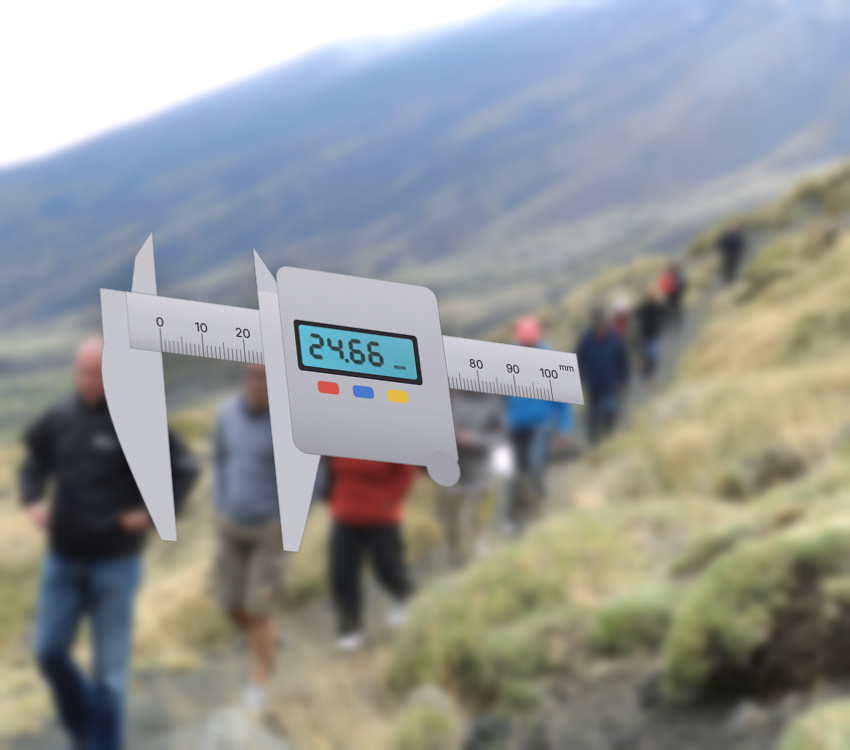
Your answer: 24.66mm
